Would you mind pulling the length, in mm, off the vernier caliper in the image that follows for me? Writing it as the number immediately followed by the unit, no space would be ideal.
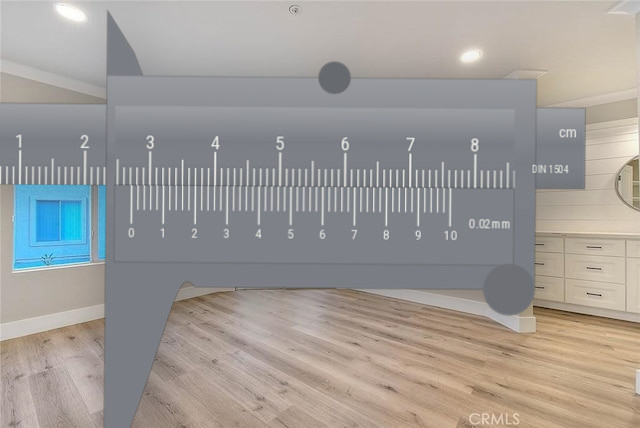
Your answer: 27.2mm
